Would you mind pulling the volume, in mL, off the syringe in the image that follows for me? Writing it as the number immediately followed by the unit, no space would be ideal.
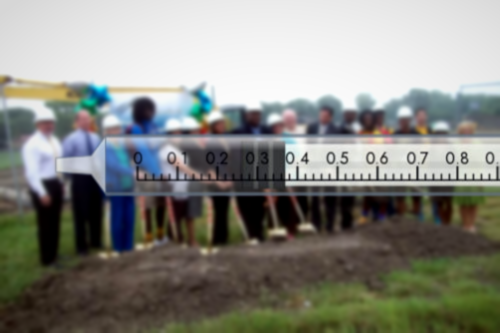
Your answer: 0.26mL
